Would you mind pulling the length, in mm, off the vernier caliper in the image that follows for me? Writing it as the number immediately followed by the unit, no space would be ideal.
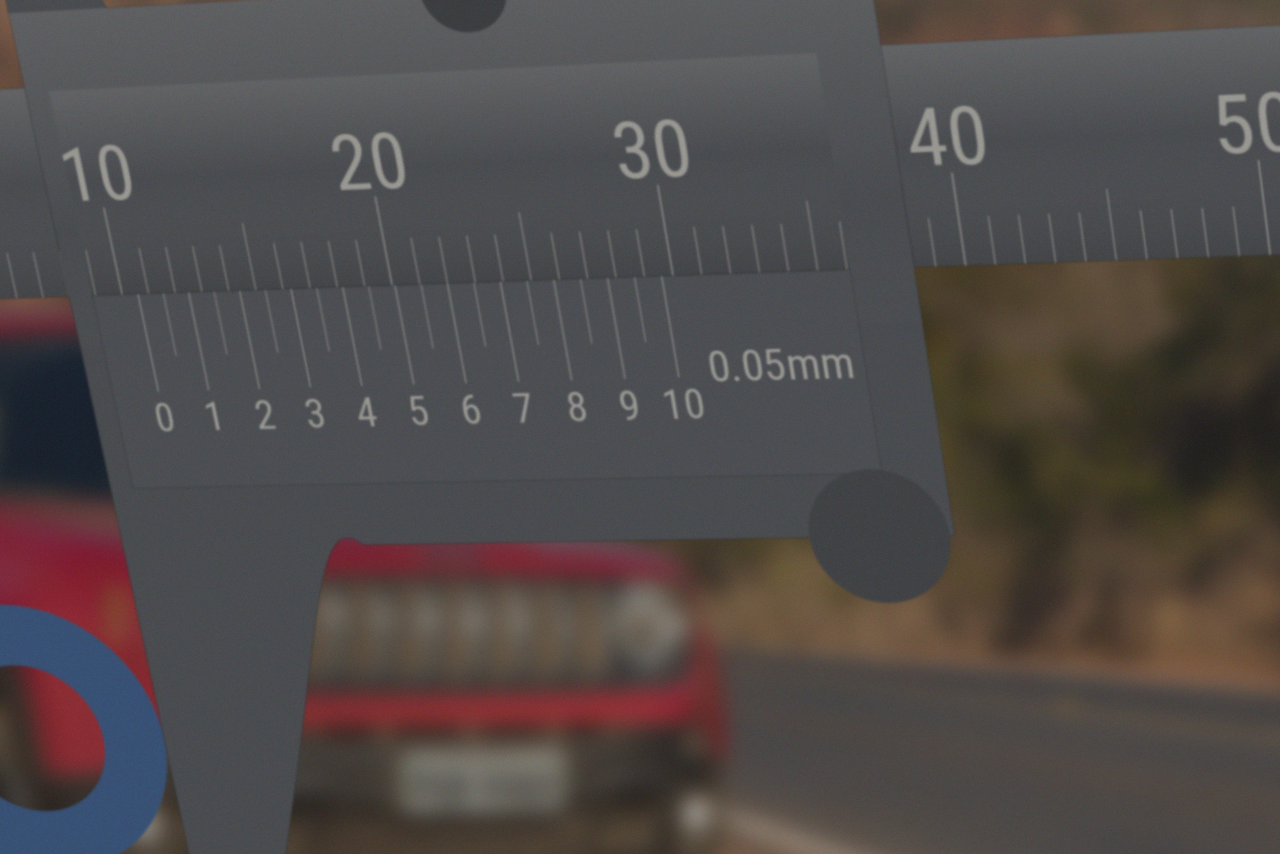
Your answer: 10.6mm
